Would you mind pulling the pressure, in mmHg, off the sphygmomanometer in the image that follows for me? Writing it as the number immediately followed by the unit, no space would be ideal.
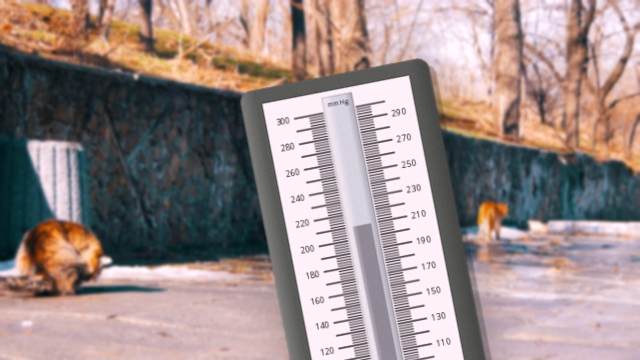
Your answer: 210mmHg
